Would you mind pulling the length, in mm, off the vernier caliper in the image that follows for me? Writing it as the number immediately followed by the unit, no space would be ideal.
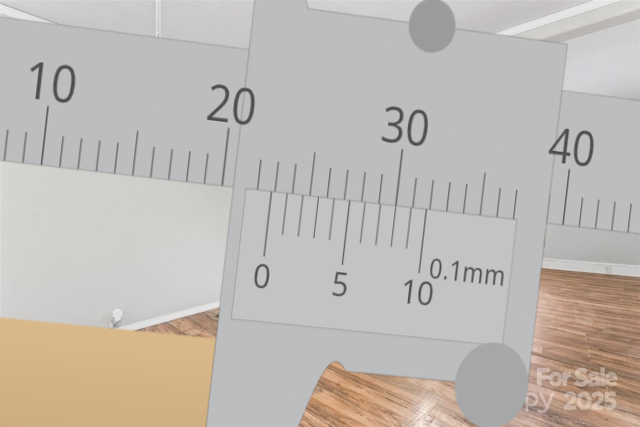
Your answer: 22.8mm
